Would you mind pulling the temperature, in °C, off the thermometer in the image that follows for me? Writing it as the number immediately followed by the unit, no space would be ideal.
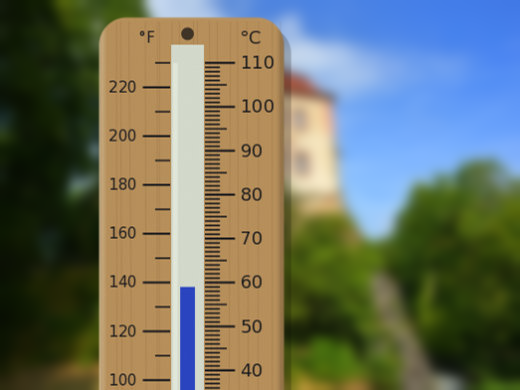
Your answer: 59°C
